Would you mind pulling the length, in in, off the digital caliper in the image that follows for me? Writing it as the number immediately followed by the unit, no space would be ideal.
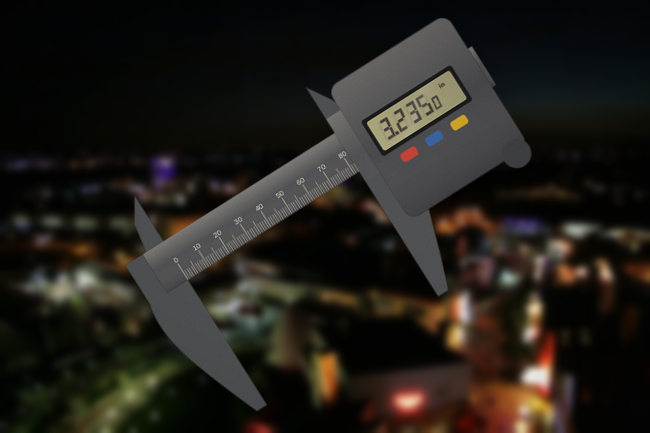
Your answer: 3.2350in
